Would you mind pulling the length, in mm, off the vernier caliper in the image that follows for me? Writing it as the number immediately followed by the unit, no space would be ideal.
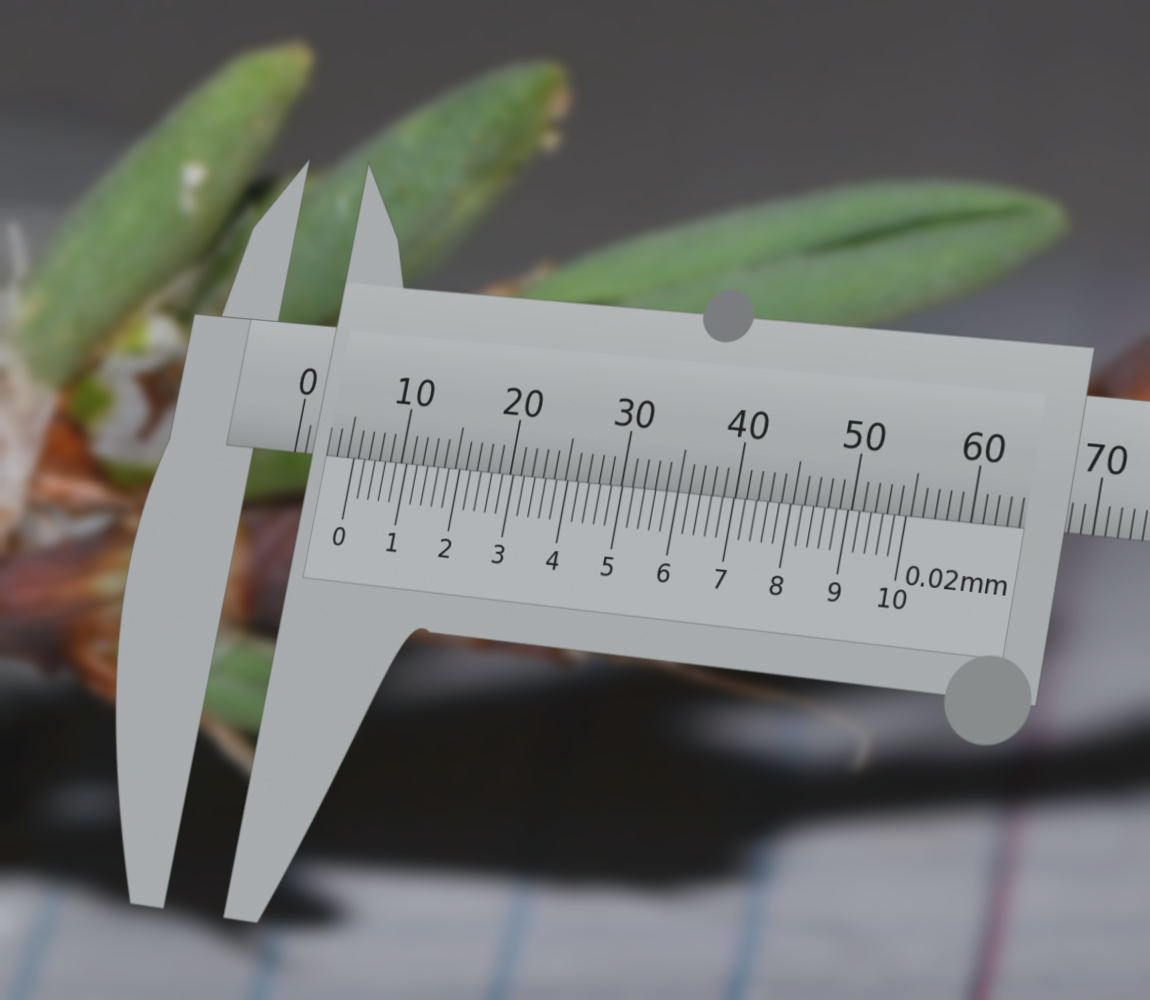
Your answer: 5.6mm
